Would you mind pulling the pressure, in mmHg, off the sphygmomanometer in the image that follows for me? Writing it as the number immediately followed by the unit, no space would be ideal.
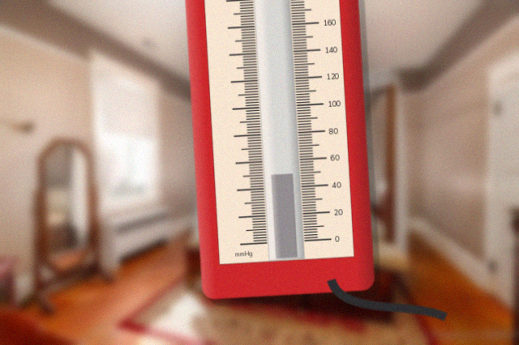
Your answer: 50mmHg
